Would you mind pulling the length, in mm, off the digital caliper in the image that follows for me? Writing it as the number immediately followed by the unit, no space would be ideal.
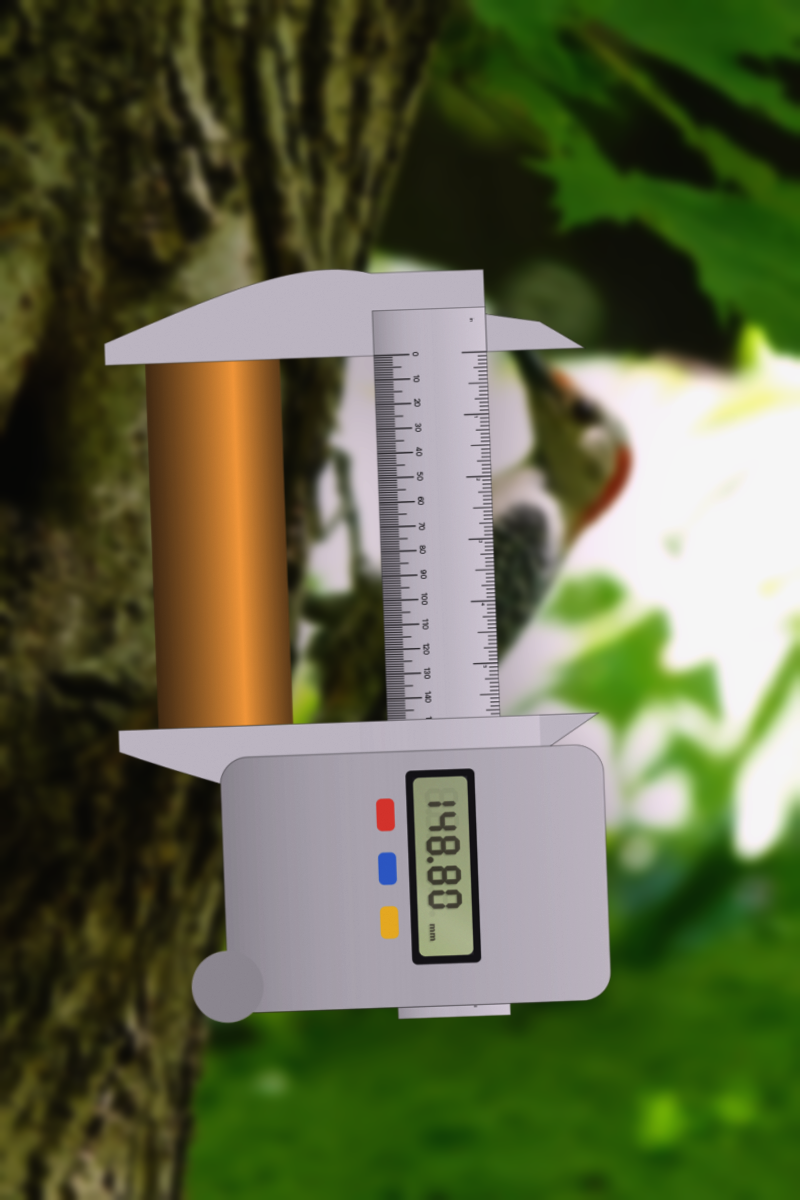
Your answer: 148.80mm
